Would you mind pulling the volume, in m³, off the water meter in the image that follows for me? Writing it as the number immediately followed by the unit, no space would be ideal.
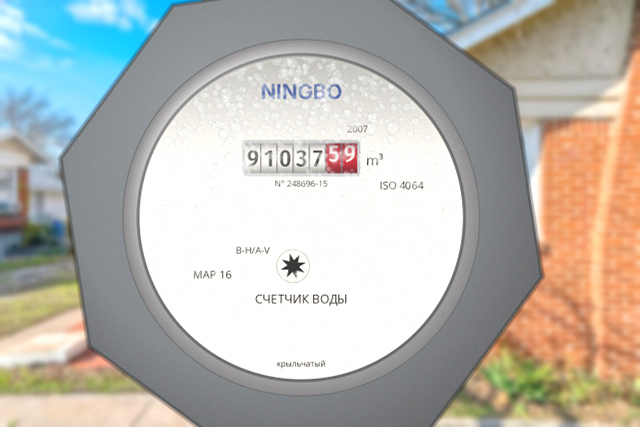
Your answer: 91037.59m³
